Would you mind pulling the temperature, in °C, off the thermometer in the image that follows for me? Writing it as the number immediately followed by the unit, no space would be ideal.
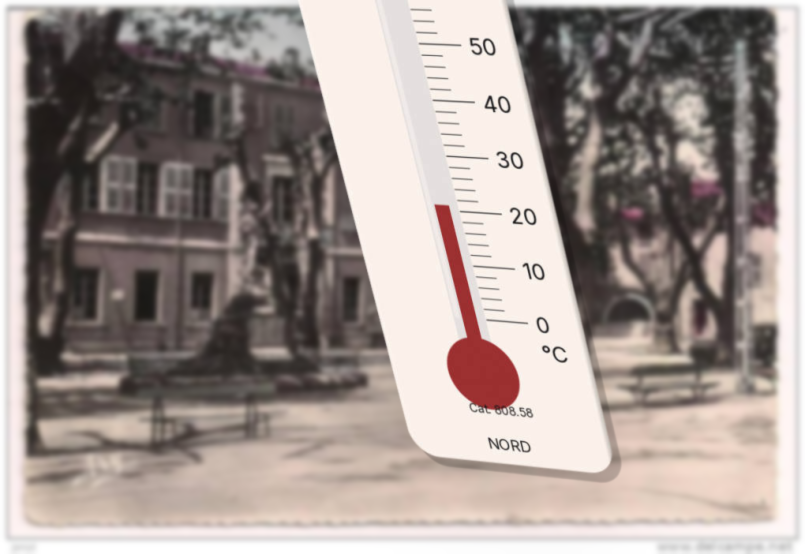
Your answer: 21°C
